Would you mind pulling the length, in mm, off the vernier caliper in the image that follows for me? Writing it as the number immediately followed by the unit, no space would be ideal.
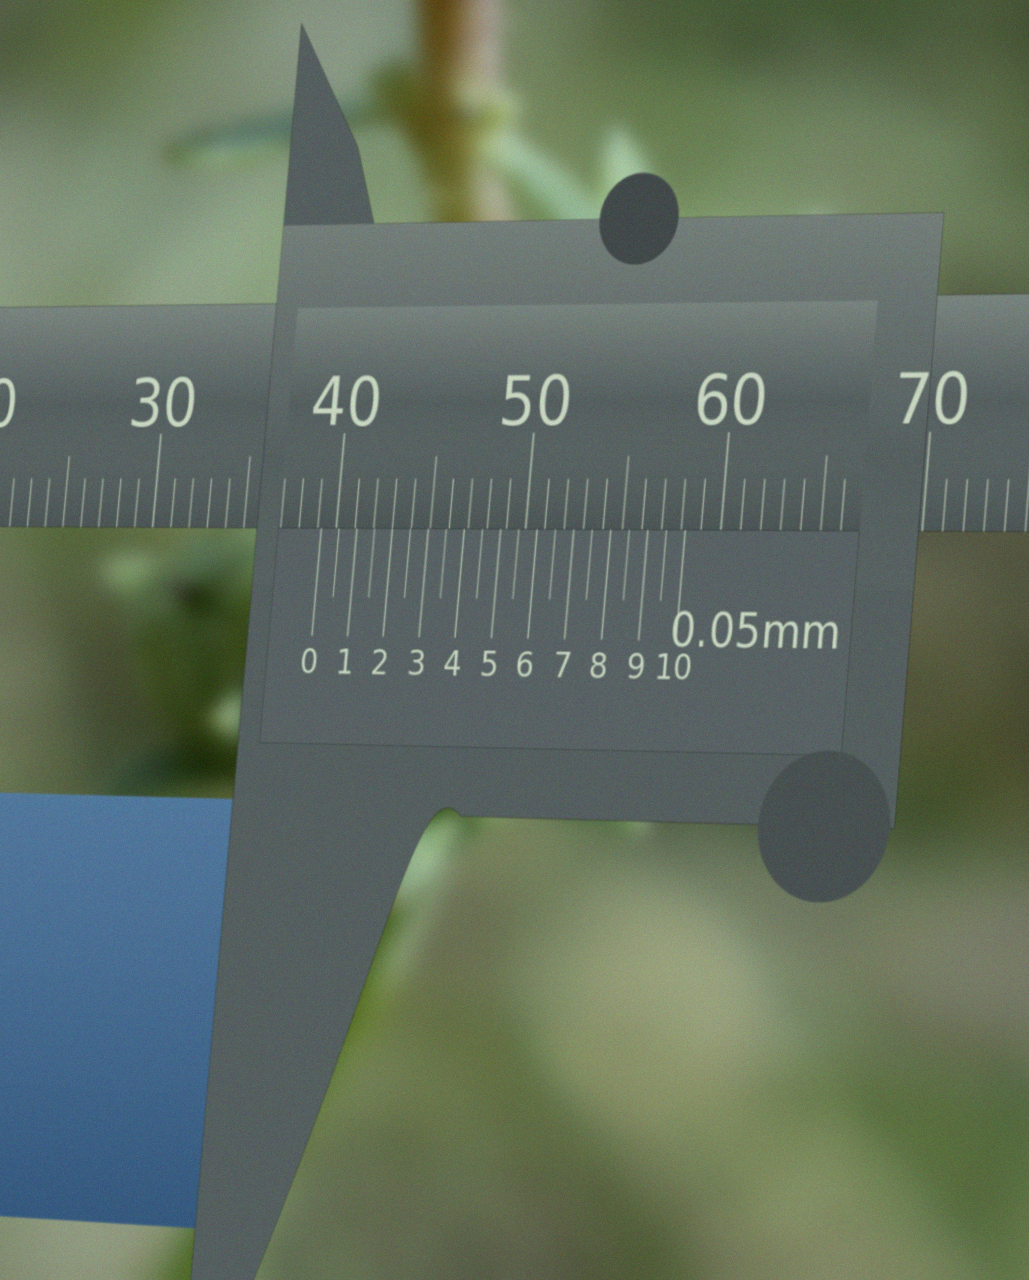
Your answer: 39.2mm
